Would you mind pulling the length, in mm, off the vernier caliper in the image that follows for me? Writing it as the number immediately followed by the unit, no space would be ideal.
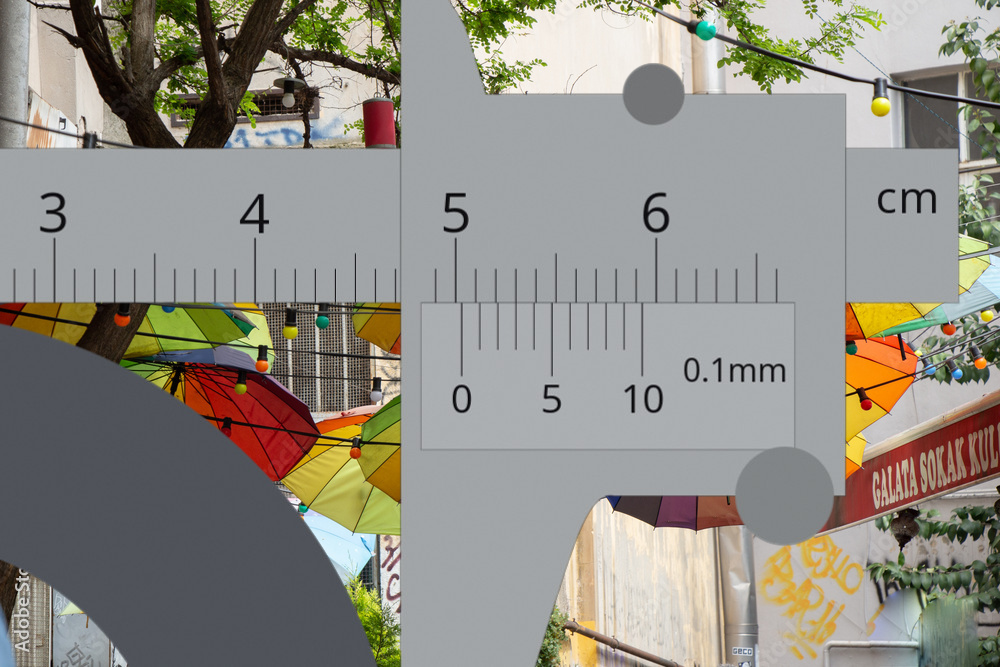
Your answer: 50.3mm
